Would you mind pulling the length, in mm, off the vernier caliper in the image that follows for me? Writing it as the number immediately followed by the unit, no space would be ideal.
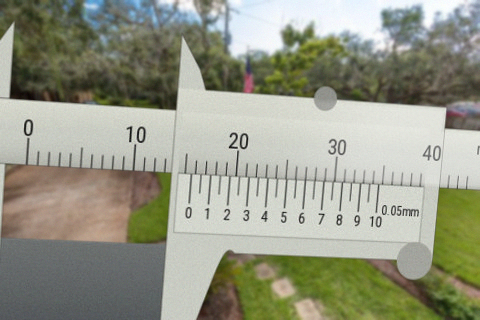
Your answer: 15.6mm
